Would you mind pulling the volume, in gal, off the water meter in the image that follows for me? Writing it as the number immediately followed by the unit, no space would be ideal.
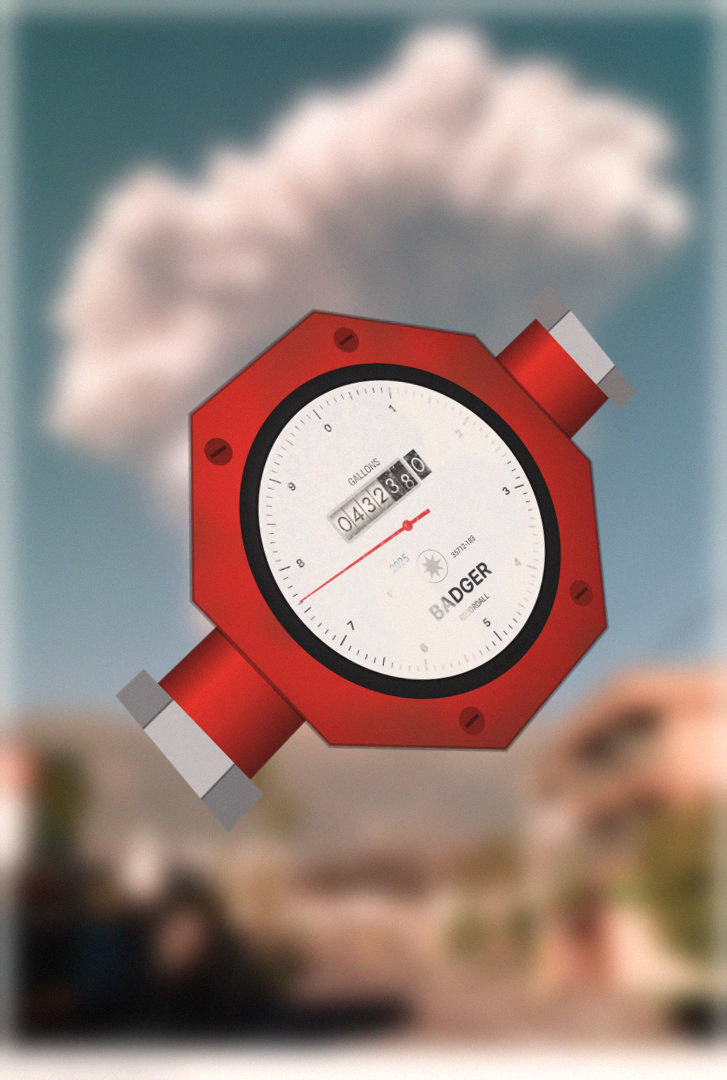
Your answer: 432377.6gal
